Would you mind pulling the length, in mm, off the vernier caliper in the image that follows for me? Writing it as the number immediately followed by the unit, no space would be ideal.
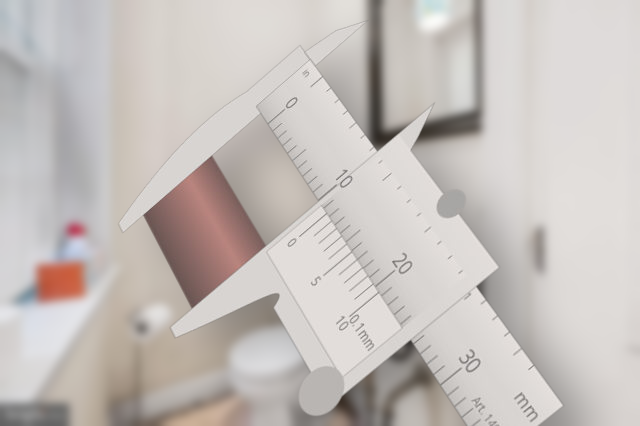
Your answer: 11.6mm
